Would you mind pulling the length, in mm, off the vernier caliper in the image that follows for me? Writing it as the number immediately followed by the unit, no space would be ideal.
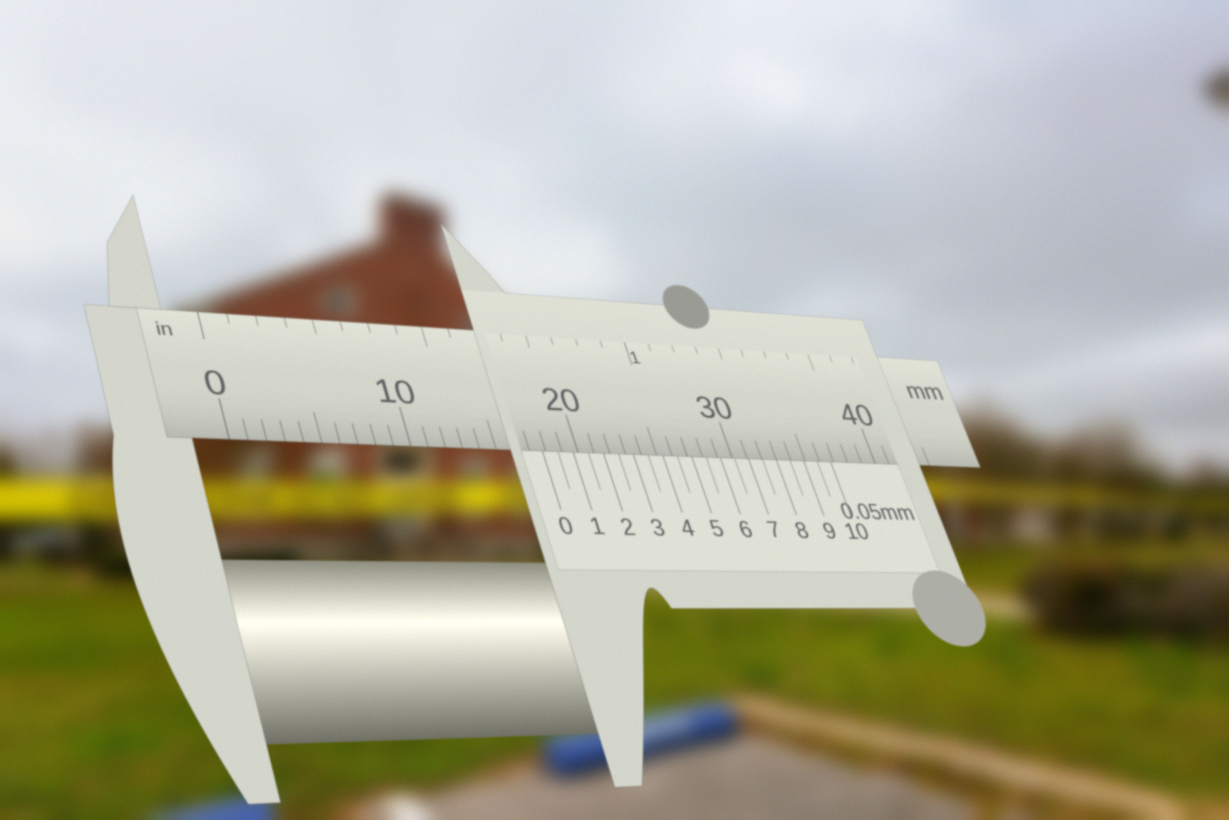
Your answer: 17.8mm
